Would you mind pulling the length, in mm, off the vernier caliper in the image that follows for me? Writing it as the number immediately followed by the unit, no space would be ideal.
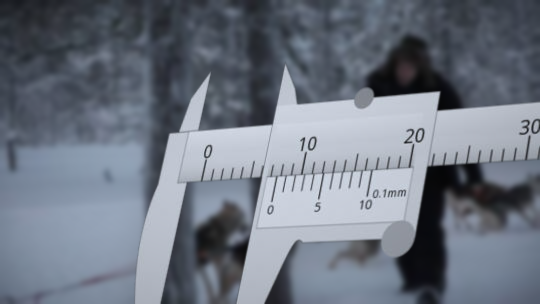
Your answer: 7.6mm
